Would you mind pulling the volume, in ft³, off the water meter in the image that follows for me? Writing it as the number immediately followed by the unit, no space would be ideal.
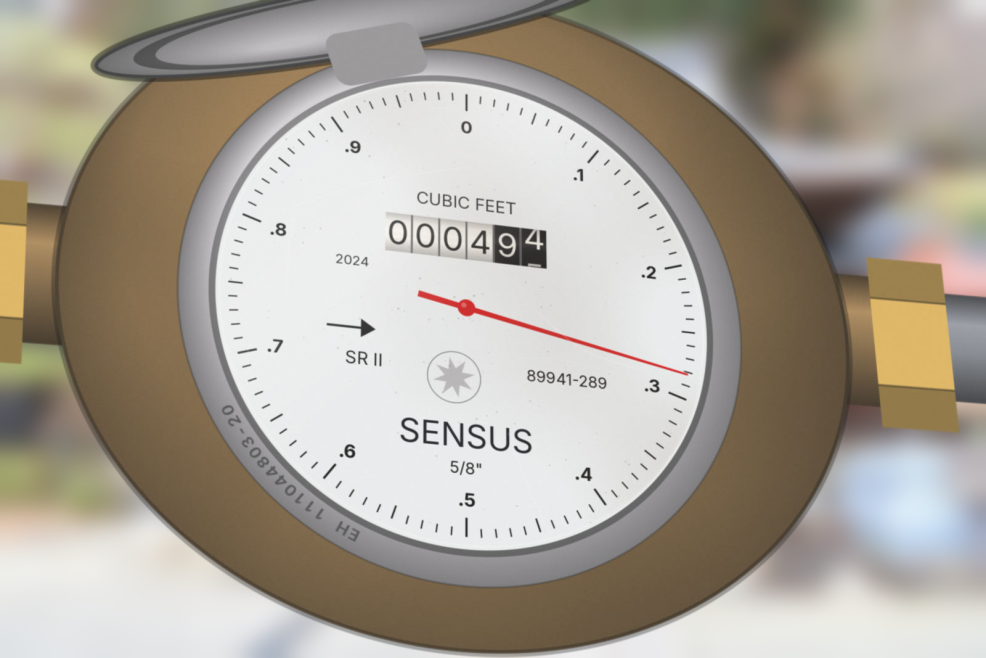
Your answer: 494.28ft³
